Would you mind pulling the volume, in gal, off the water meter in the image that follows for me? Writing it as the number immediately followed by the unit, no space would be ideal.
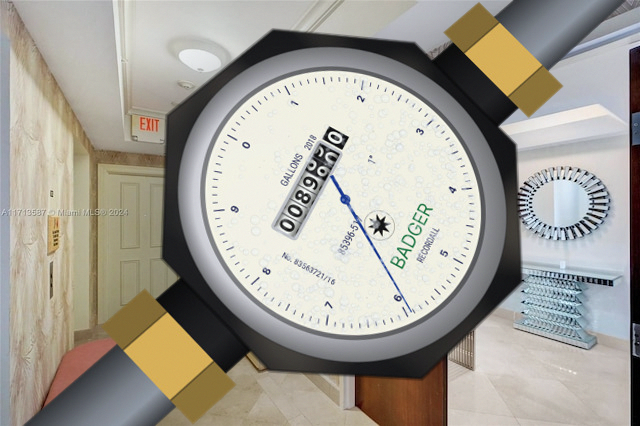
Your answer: 89895.9gal
